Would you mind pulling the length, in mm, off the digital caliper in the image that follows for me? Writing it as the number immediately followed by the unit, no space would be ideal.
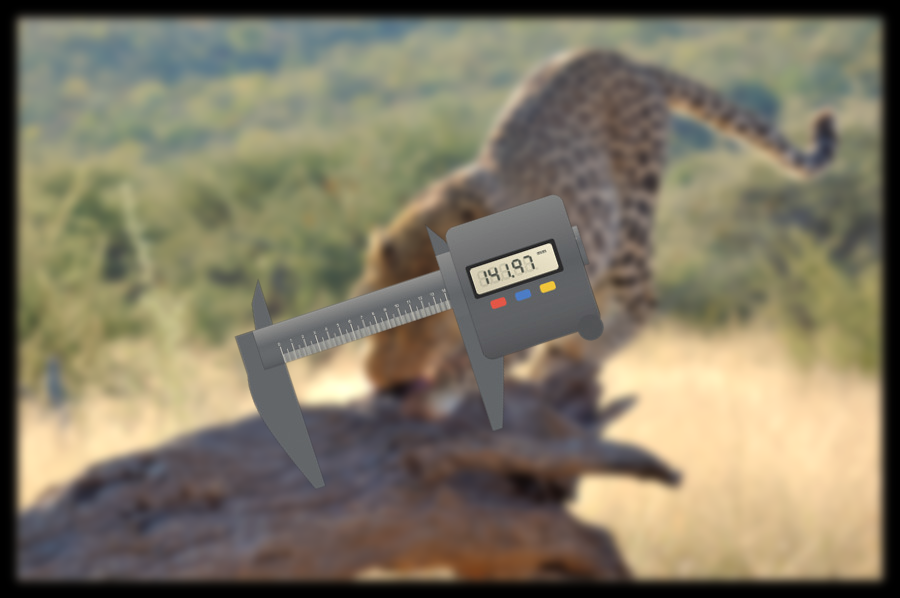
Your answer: 141.97mm
